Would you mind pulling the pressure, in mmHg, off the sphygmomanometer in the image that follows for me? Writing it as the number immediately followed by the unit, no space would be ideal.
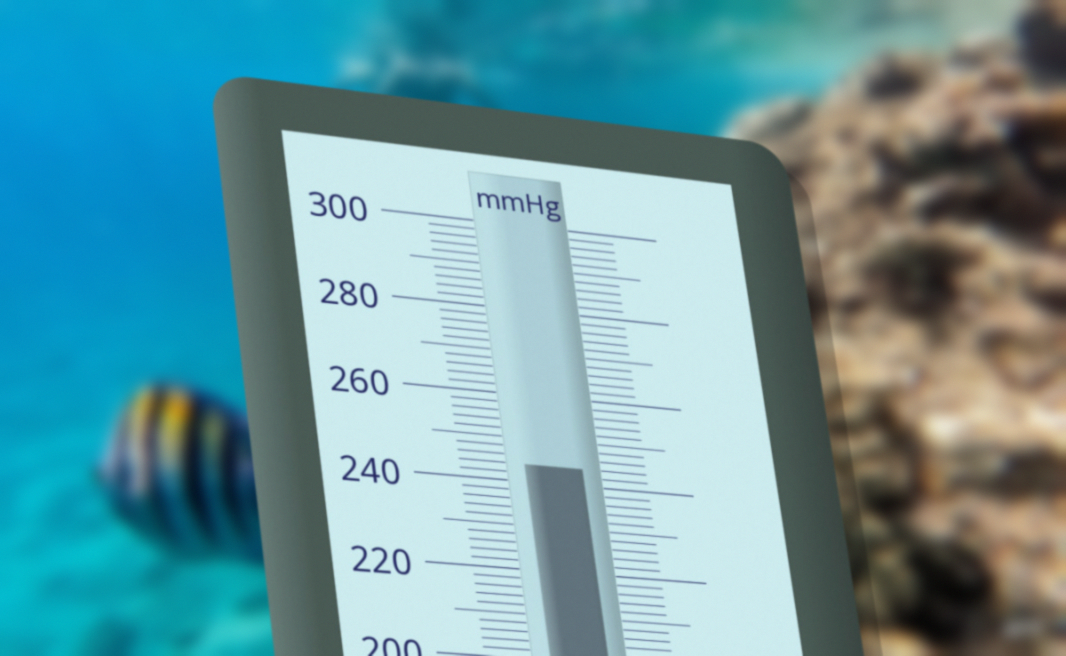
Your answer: 244mmHg
